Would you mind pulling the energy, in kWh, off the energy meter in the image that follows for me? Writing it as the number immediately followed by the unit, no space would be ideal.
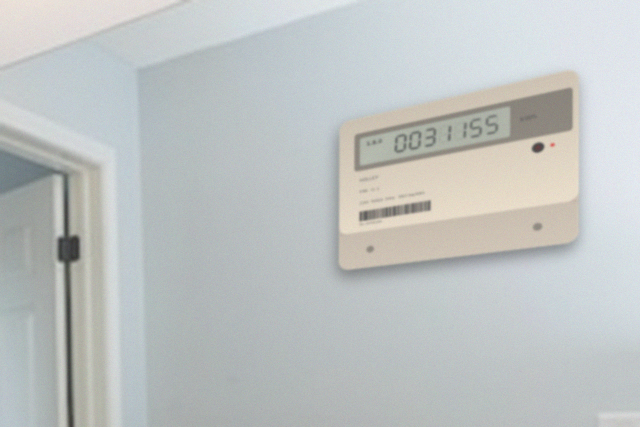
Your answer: 31155kWh
